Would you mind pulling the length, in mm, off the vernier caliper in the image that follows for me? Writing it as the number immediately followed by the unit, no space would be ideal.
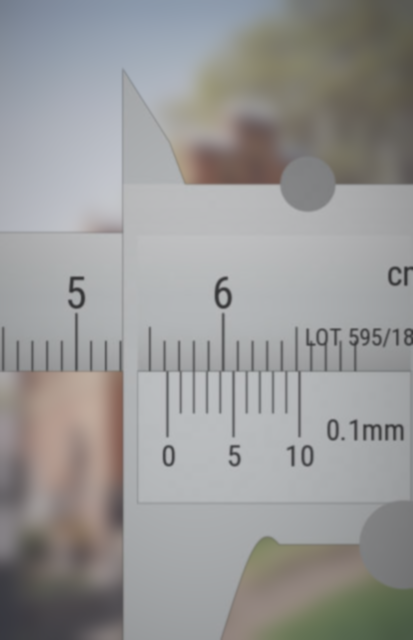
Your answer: 56.2mm
